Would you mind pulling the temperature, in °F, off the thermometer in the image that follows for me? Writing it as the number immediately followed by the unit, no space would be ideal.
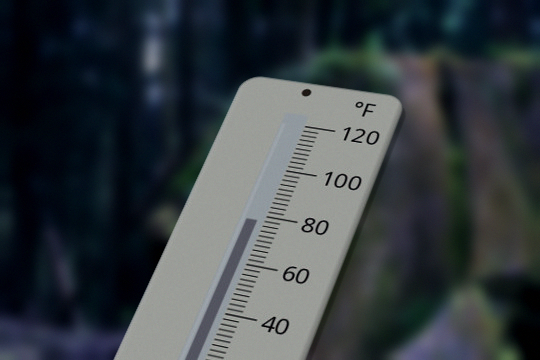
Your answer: 78°F
